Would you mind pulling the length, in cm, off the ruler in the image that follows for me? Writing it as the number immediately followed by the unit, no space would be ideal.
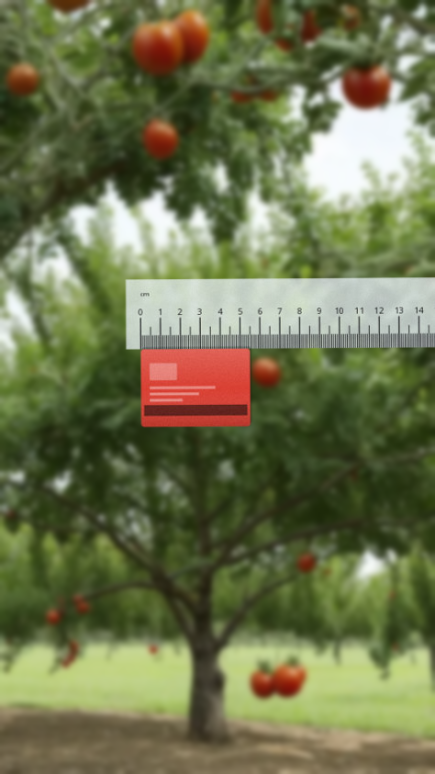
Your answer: 5.5cm
